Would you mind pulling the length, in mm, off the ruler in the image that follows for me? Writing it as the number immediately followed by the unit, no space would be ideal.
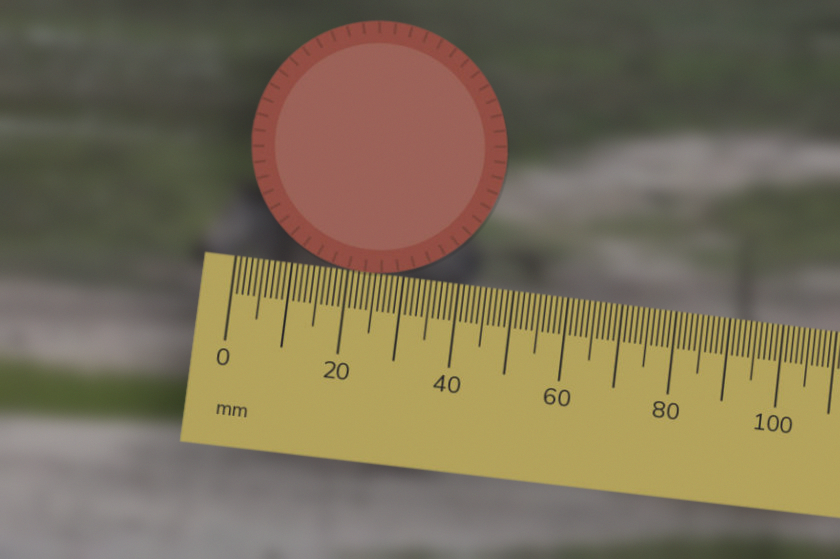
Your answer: 46mm
